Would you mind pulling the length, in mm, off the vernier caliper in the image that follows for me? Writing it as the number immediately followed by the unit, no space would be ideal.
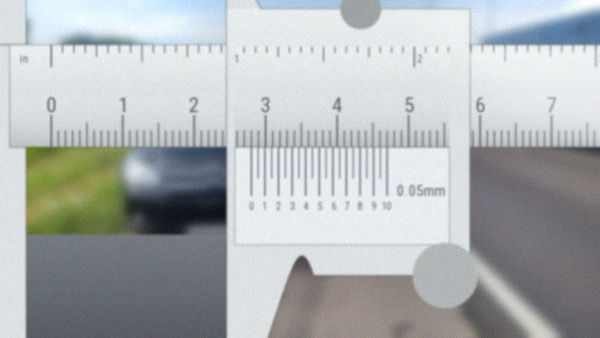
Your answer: 28.0mm
